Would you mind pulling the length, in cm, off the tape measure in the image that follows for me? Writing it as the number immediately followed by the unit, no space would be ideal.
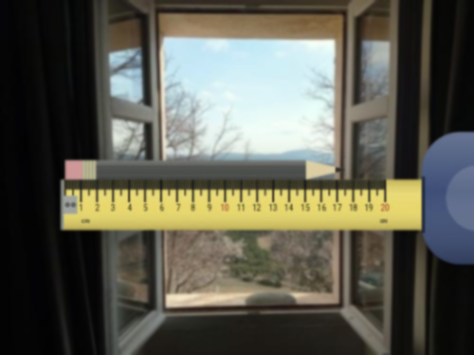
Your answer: 17.5cm
